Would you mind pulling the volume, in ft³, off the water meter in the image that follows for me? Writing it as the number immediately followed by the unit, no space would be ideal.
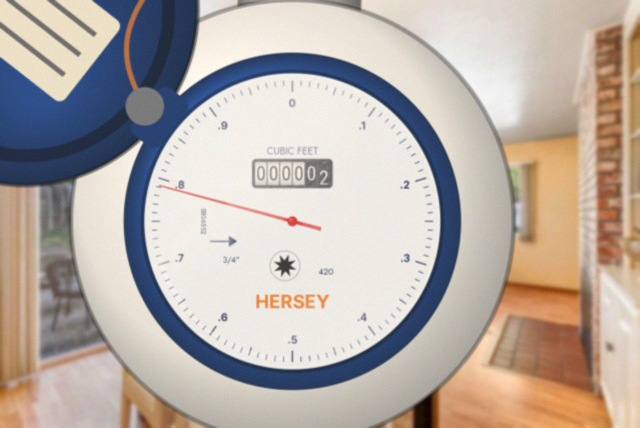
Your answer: 1.79ft³
